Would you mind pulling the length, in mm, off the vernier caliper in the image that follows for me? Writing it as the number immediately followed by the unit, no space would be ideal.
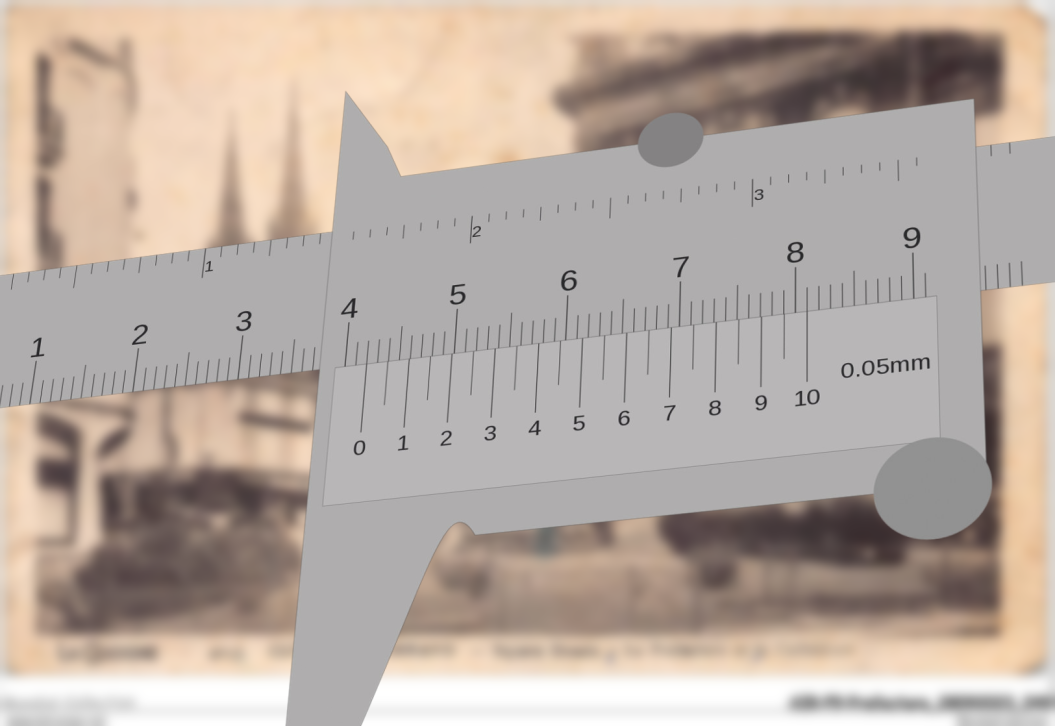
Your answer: 42.0mm
